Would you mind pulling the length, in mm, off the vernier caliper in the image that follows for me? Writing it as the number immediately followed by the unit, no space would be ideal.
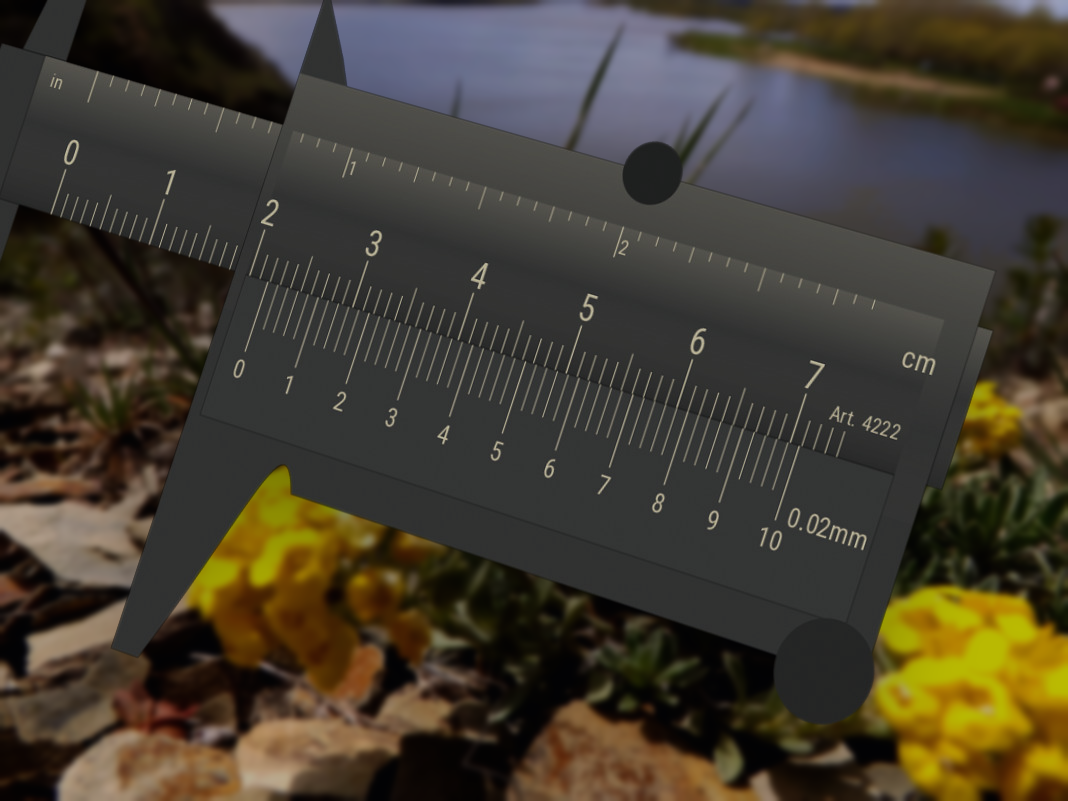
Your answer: 21.8mm
